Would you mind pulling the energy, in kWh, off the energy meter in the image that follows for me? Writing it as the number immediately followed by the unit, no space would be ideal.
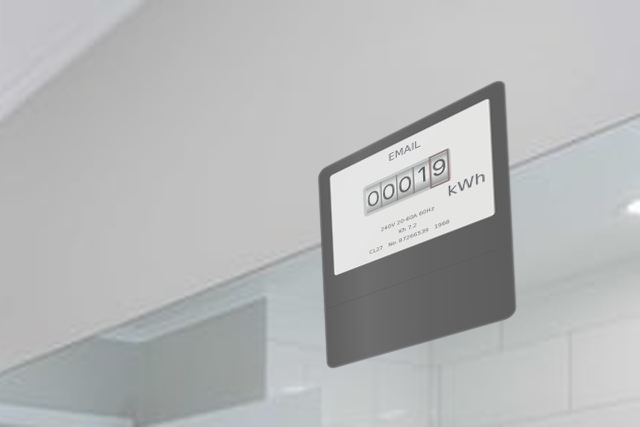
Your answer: 1.9kWh
